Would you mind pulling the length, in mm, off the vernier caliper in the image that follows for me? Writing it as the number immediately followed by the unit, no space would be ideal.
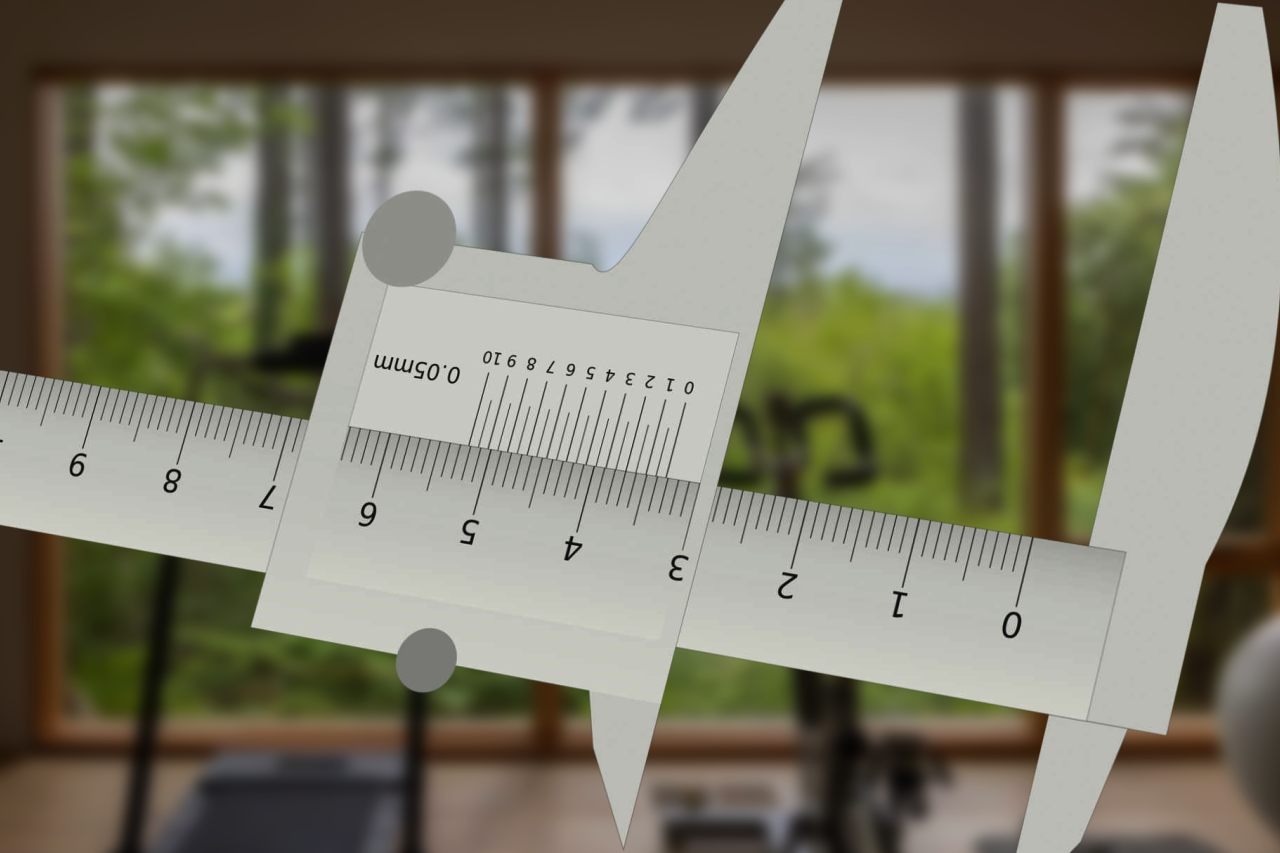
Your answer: 33.2mm
